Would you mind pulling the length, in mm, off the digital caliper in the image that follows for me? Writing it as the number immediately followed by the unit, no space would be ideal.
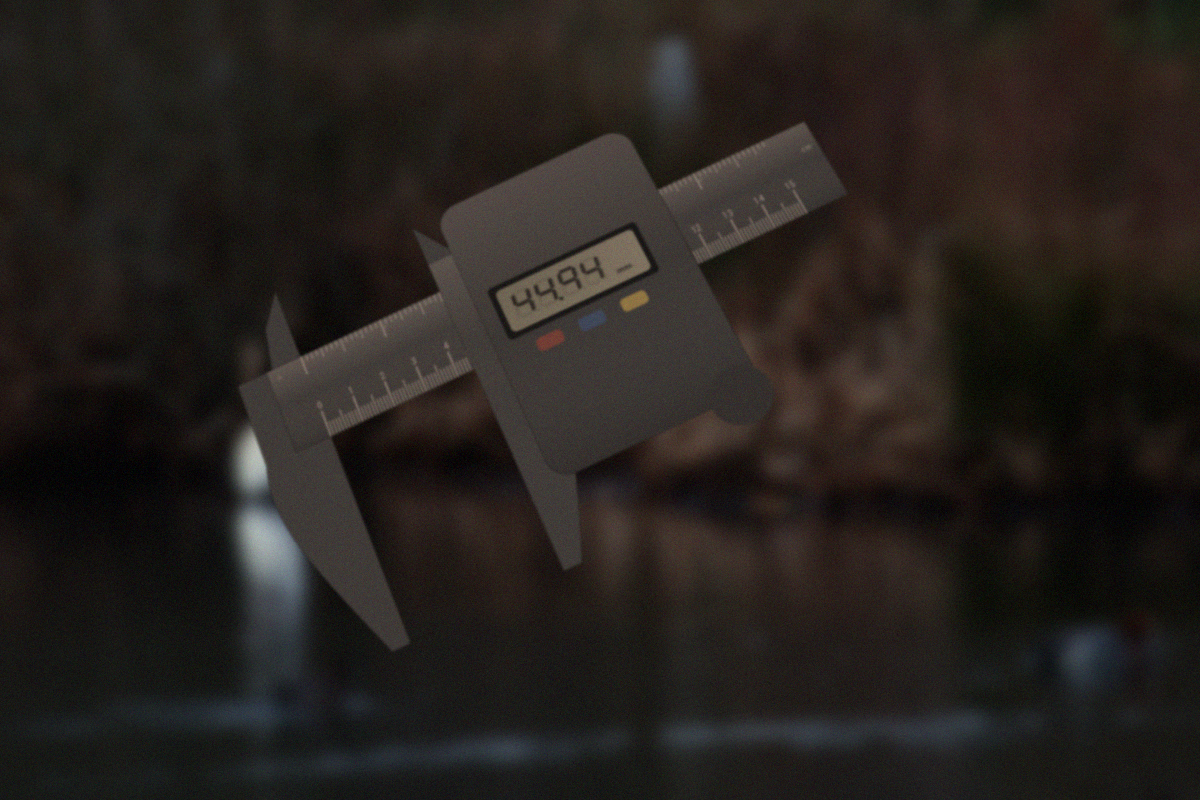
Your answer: 44.94mm
